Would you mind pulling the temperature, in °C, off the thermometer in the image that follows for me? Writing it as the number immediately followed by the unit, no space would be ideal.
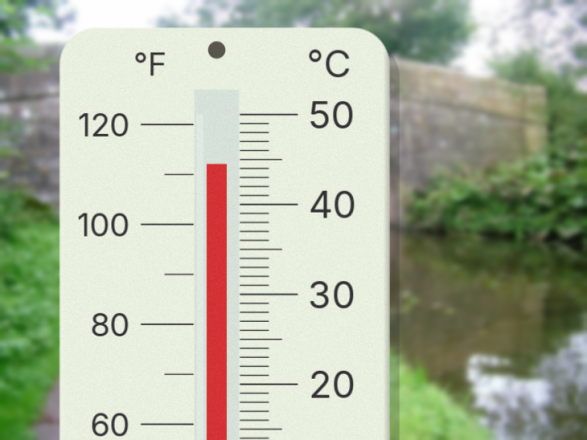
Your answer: 44.5°C
